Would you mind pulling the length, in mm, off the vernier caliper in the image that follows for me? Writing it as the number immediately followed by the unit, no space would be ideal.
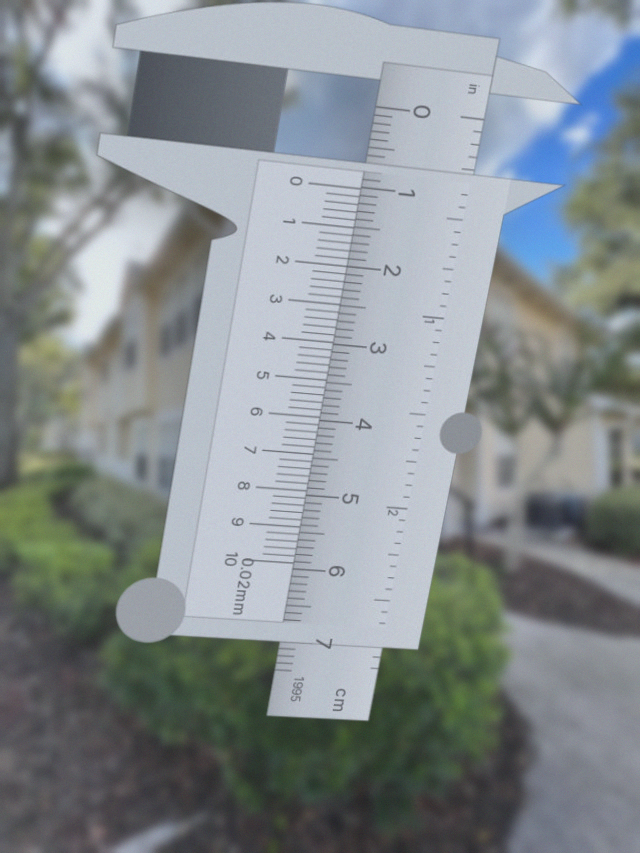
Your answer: 10.2mm
